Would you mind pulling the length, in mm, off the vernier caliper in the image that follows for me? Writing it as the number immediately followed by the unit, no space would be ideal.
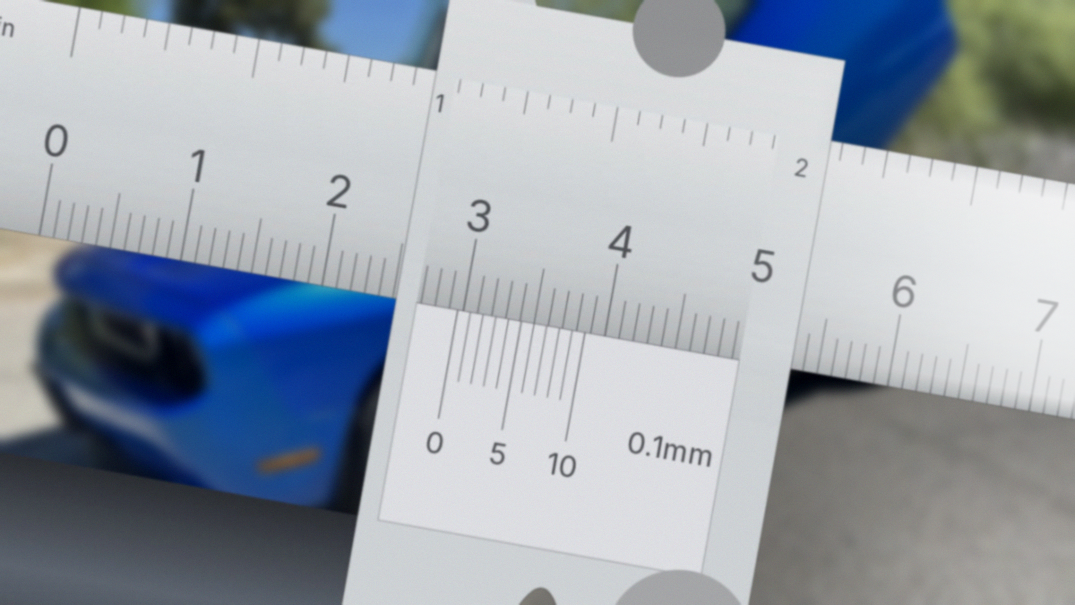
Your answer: 29.6mm
